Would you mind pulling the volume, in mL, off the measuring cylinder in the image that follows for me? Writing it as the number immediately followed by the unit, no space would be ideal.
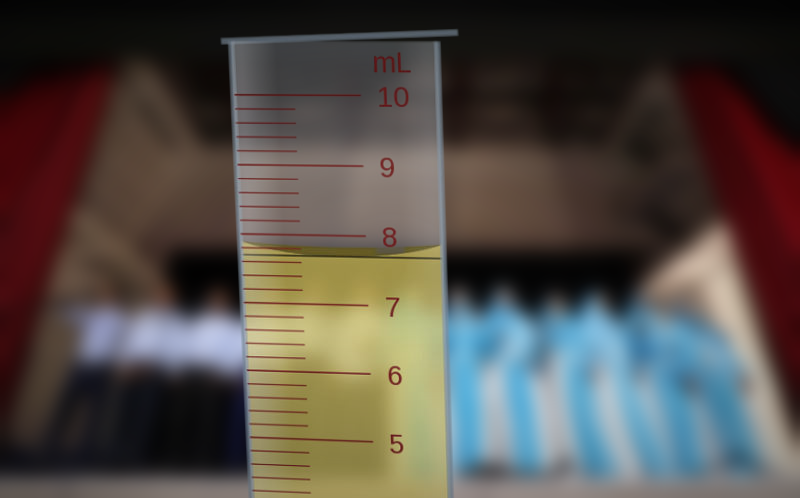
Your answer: 7.7mL
